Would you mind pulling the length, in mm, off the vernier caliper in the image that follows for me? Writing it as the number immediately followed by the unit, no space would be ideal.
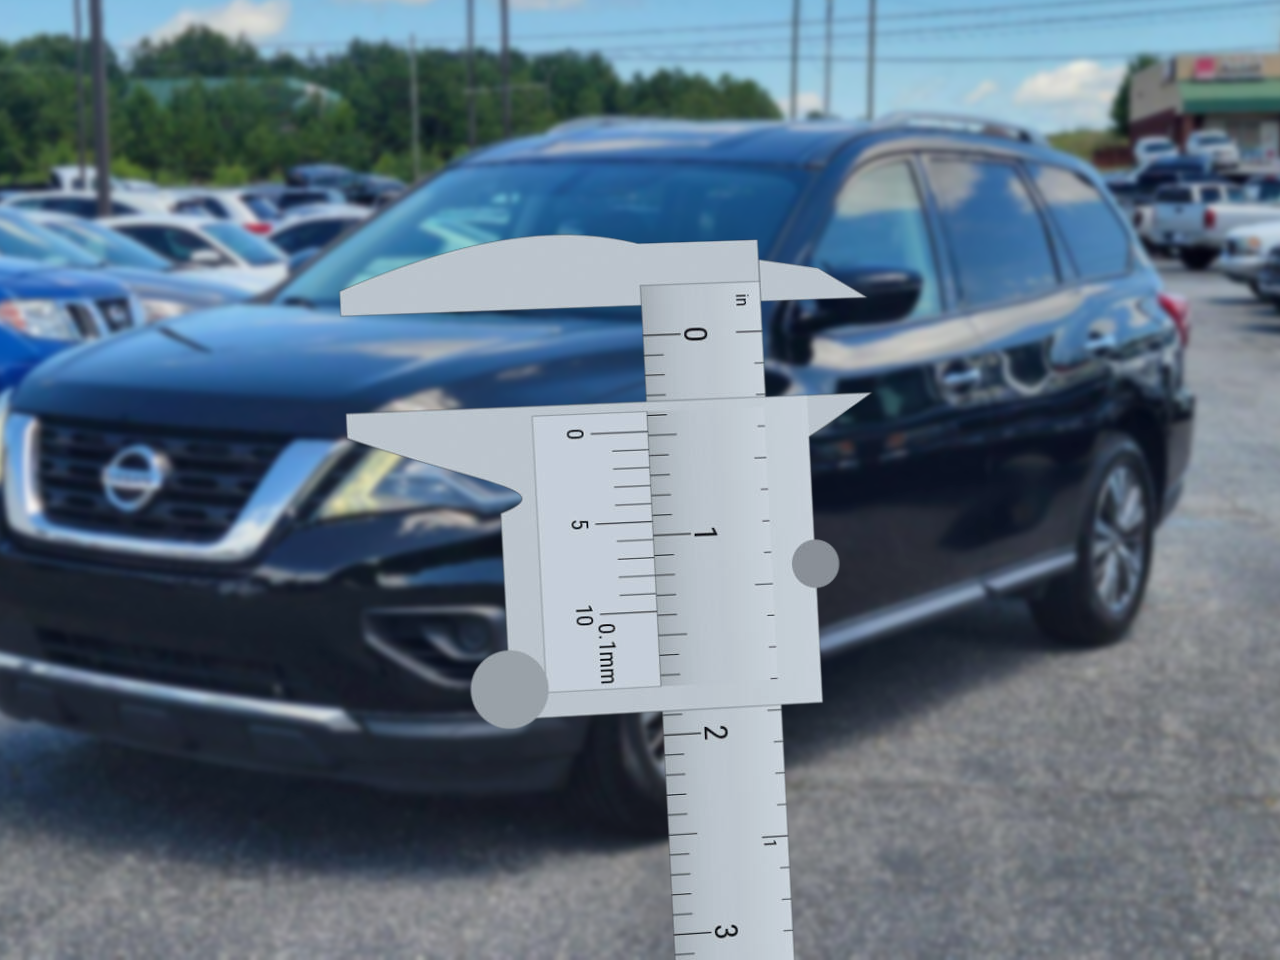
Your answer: 4.8mm
